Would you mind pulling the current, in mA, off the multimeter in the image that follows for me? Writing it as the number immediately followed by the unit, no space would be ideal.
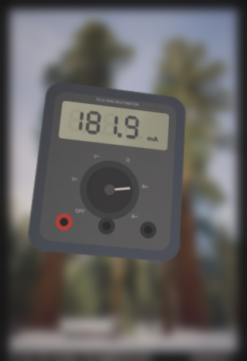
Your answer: 181.9mA
